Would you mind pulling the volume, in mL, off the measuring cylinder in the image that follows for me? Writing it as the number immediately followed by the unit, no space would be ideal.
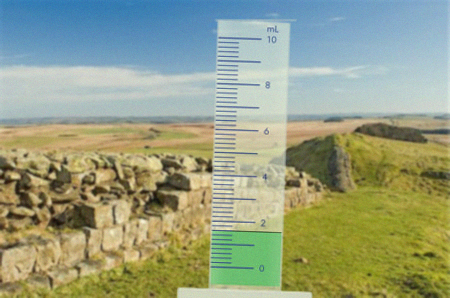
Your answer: 1.6mL
